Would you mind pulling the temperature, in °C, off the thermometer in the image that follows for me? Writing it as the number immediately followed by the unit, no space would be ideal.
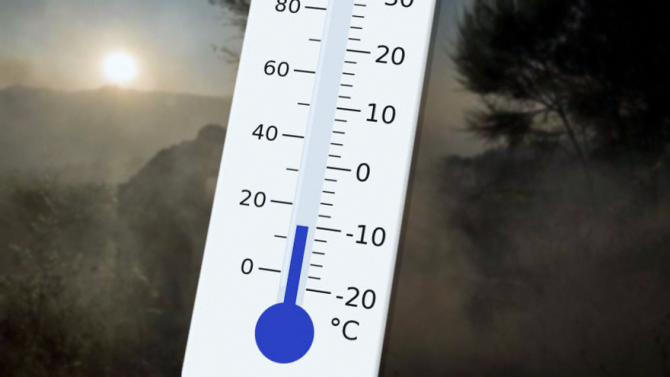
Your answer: -10°C
